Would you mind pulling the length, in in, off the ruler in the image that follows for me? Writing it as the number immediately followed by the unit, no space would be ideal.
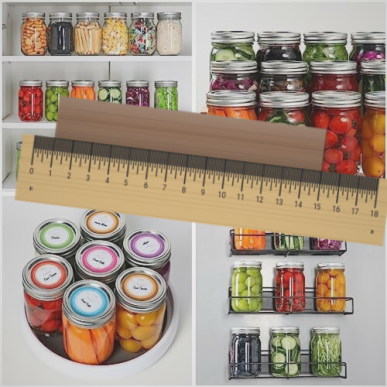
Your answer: 14in
